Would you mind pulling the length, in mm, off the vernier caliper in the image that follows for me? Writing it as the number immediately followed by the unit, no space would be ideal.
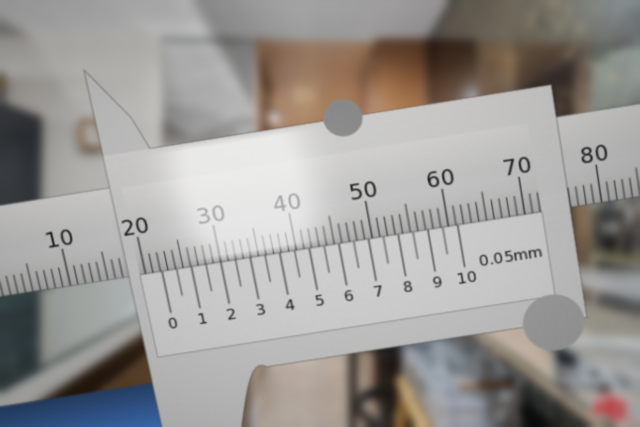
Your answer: 22.2mm
